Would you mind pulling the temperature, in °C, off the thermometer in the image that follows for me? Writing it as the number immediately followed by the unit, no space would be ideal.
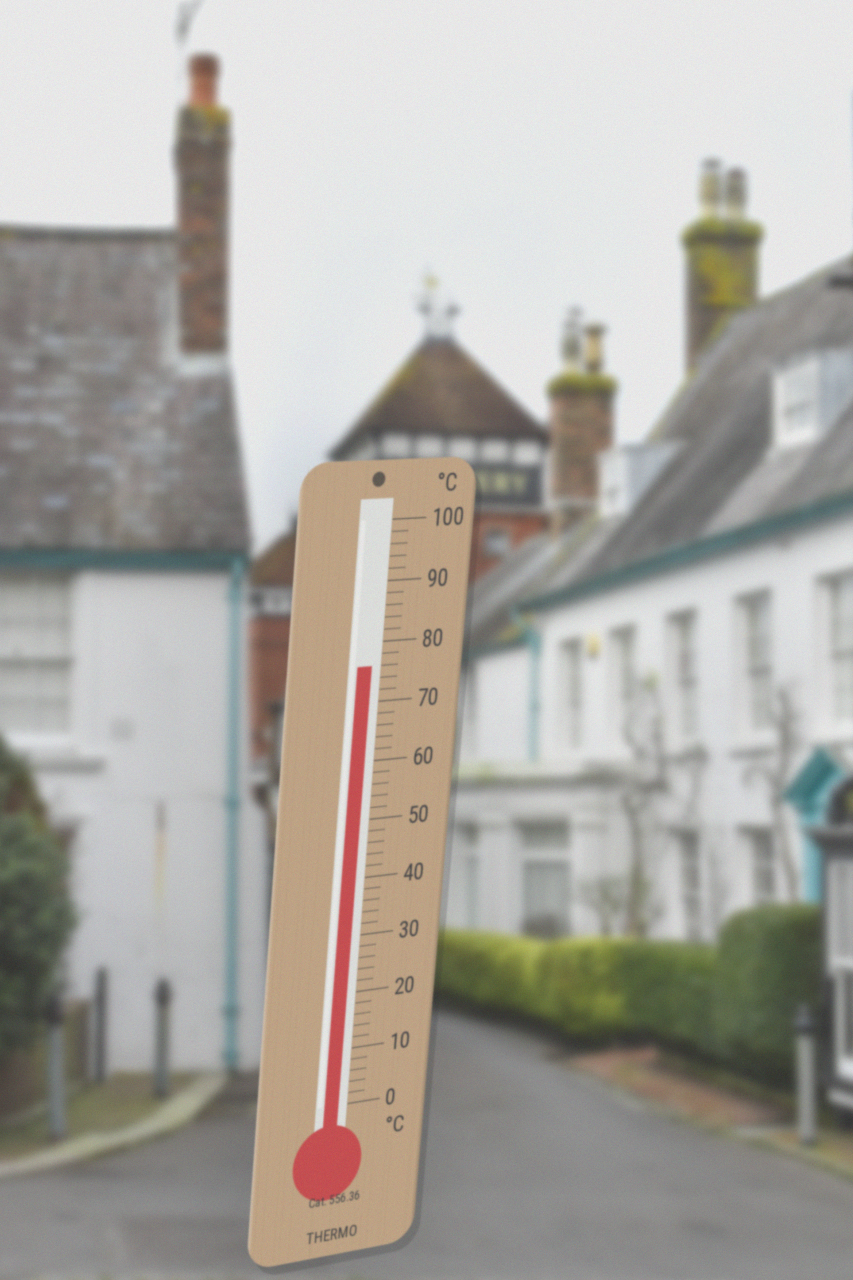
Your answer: 76°C
